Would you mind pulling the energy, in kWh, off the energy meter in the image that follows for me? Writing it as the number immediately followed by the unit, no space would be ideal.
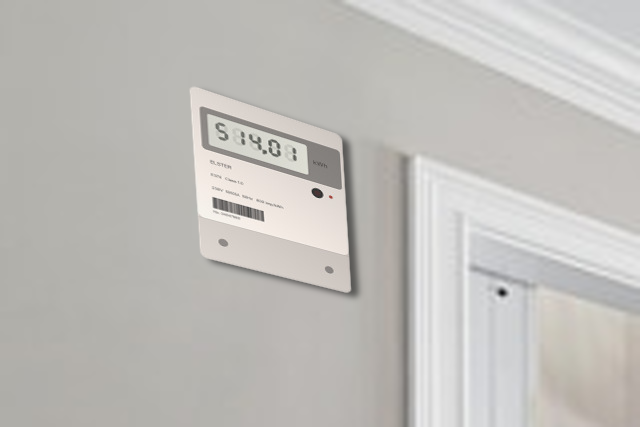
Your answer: 514.01kWh
